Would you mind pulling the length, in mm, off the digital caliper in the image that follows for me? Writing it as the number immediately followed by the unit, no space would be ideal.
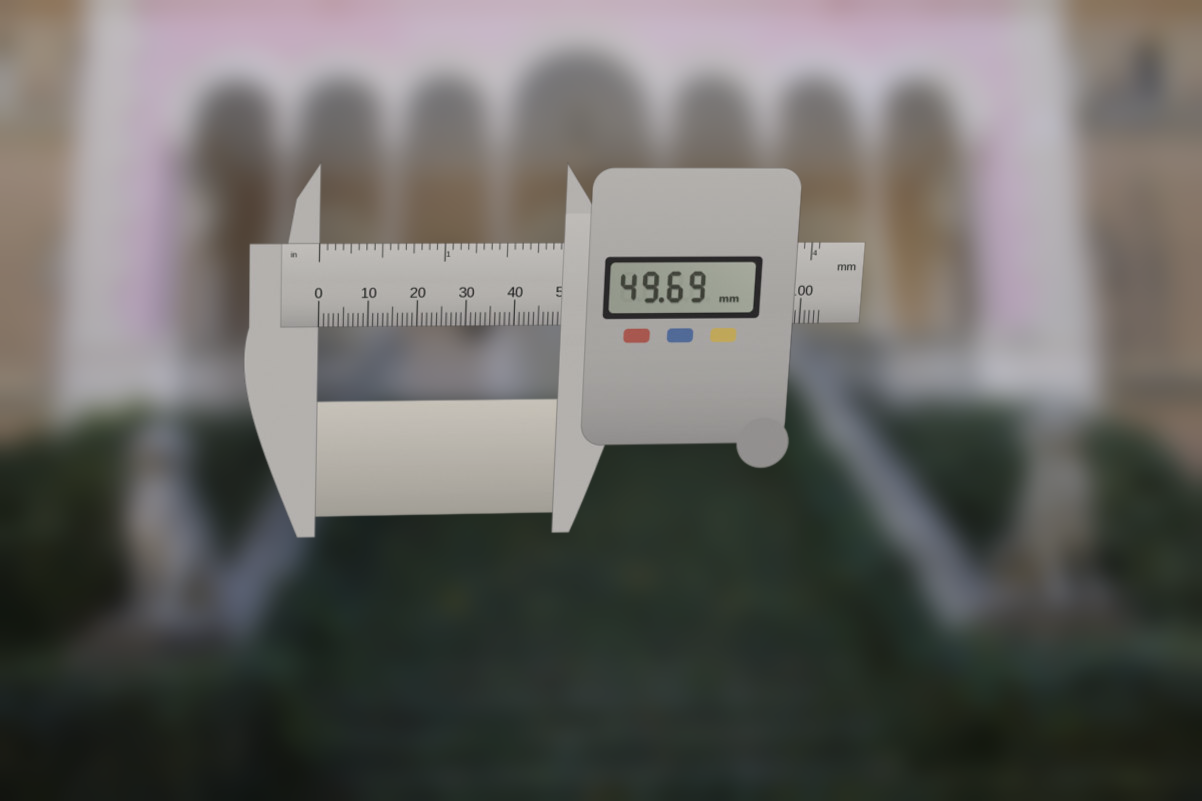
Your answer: 49.69mm
